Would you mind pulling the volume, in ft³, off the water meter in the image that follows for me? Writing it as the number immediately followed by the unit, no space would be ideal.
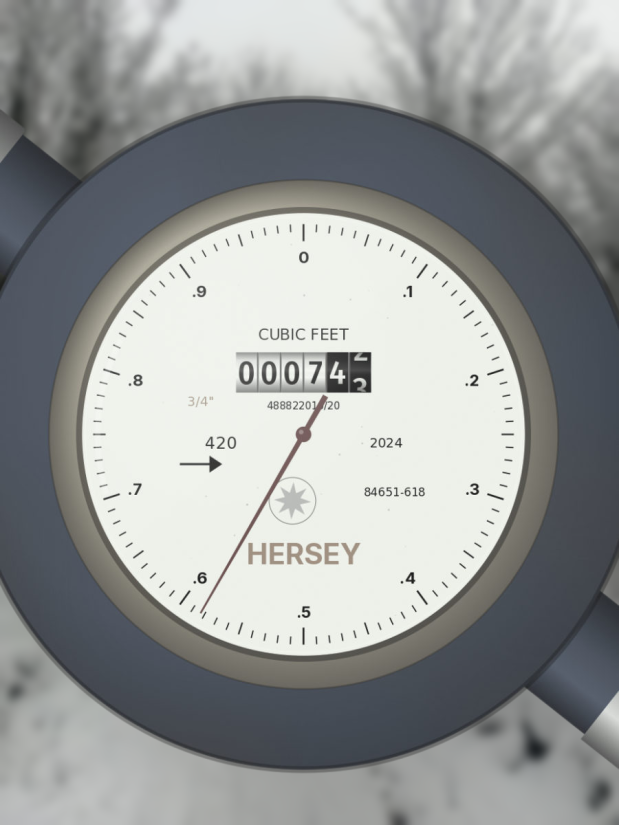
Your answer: 742.58ft³
